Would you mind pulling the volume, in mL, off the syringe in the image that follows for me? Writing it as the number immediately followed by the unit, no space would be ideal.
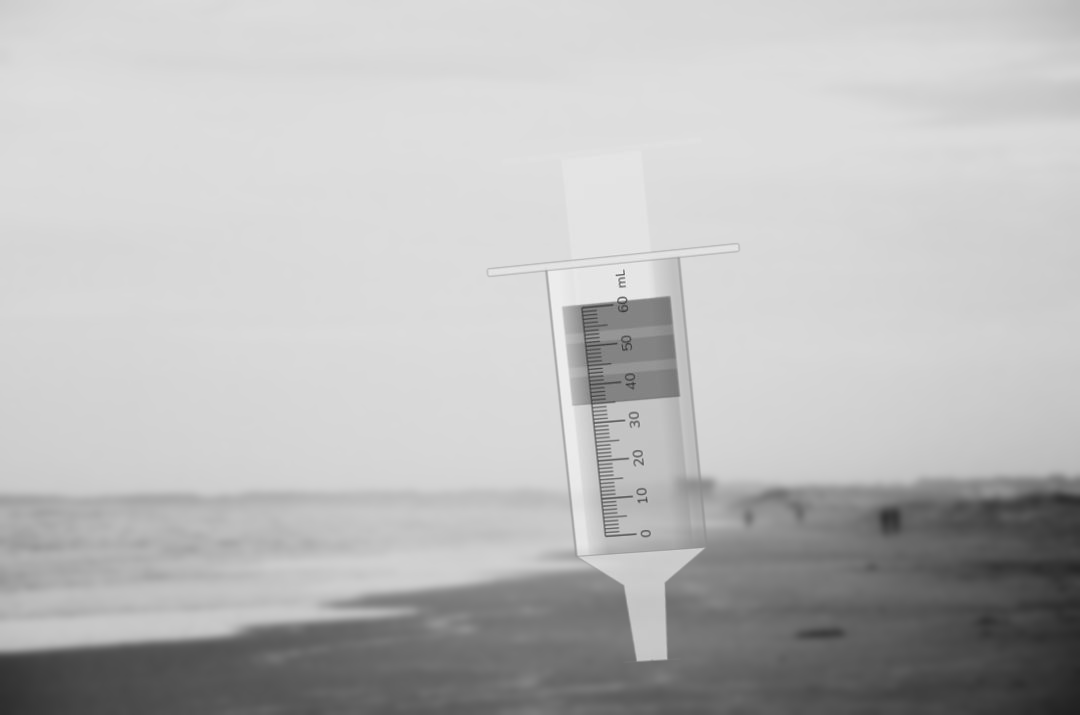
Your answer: 35mL
